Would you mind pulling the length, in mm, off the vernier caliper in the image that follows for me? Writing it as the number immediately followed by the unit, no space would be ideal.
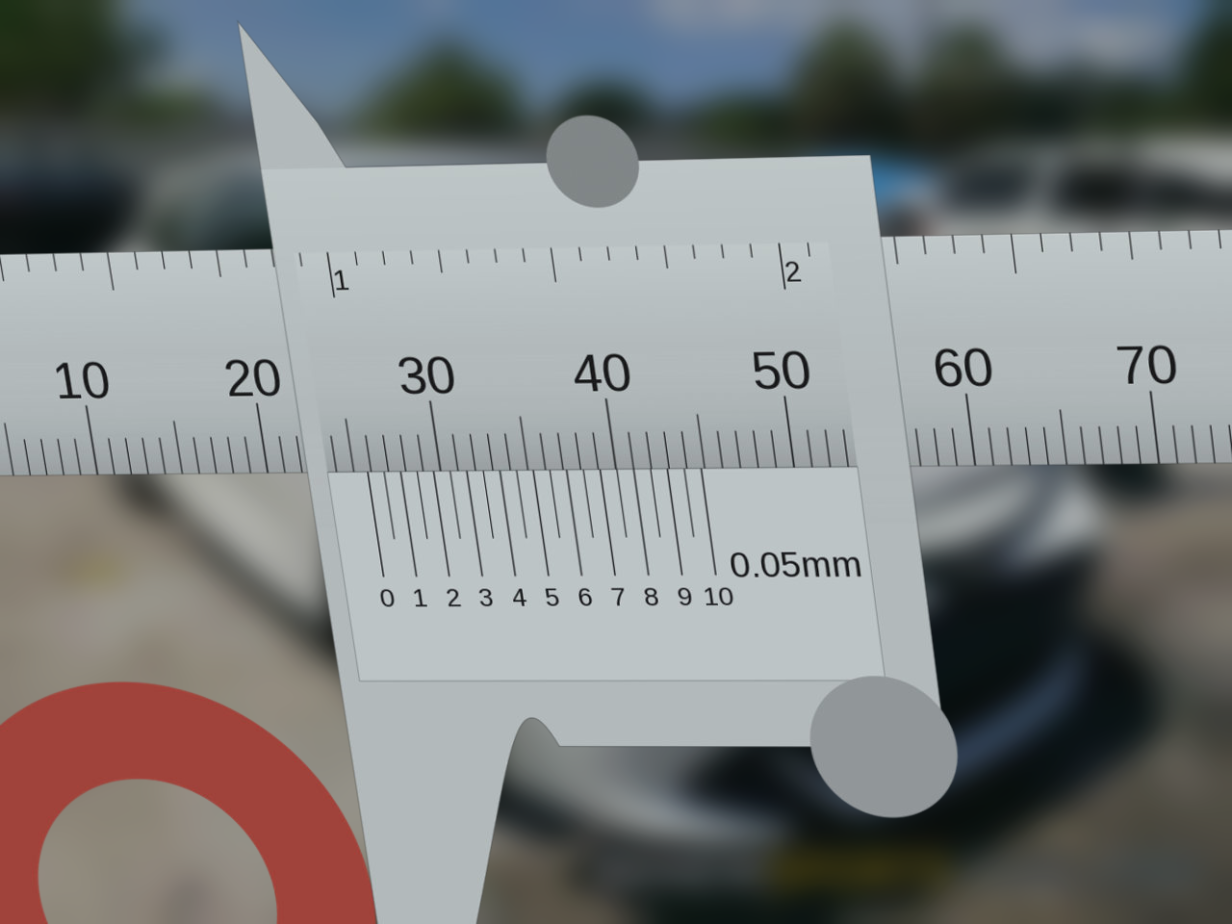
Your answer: 25.8mm
